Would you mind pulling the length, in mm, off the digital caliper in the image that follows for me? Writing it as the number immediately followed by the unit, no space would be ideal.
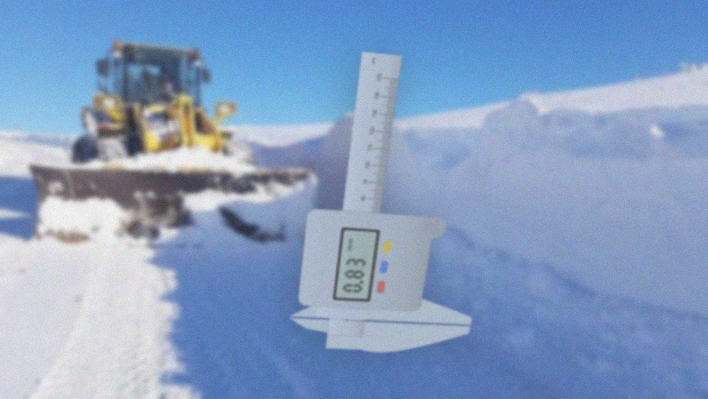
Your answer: 0.83mm
